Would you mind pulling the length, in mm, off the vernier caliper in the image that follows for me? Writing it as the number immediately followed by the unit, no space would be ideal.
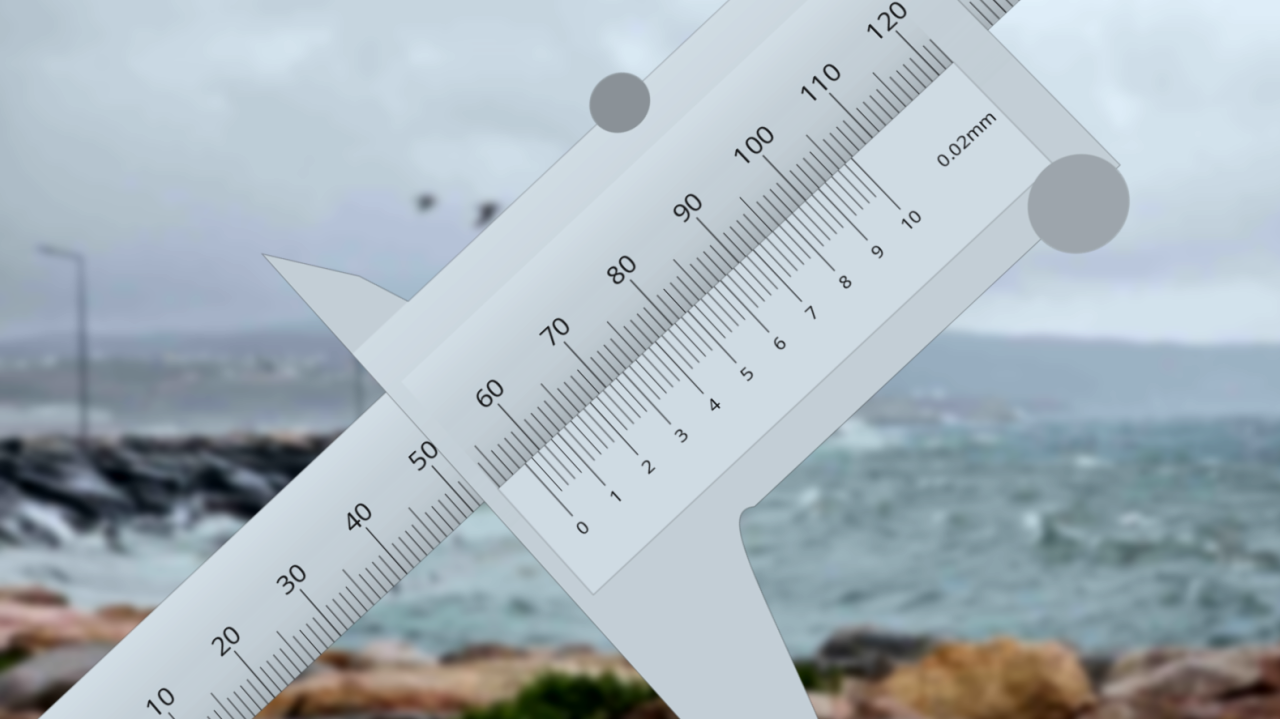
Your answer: 57.8mm
